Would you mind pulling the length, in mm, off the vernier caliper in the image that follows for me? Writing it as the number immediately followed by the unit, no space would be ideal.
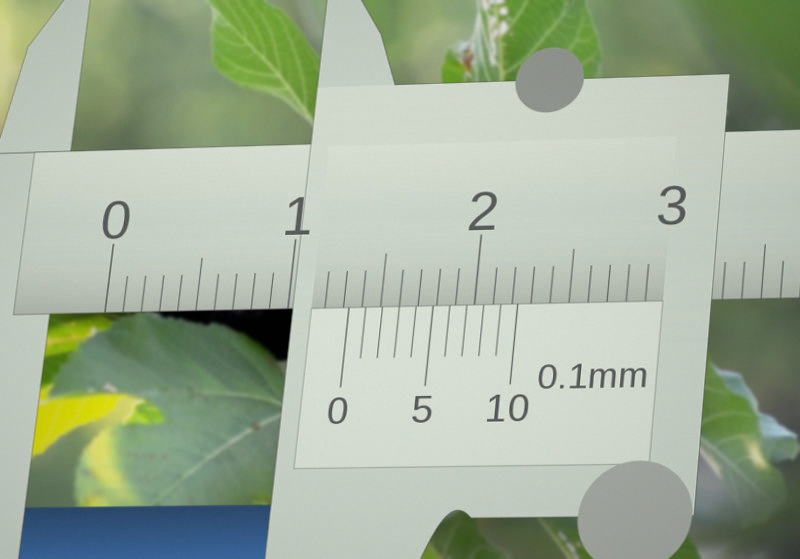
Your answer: 13.3mm
